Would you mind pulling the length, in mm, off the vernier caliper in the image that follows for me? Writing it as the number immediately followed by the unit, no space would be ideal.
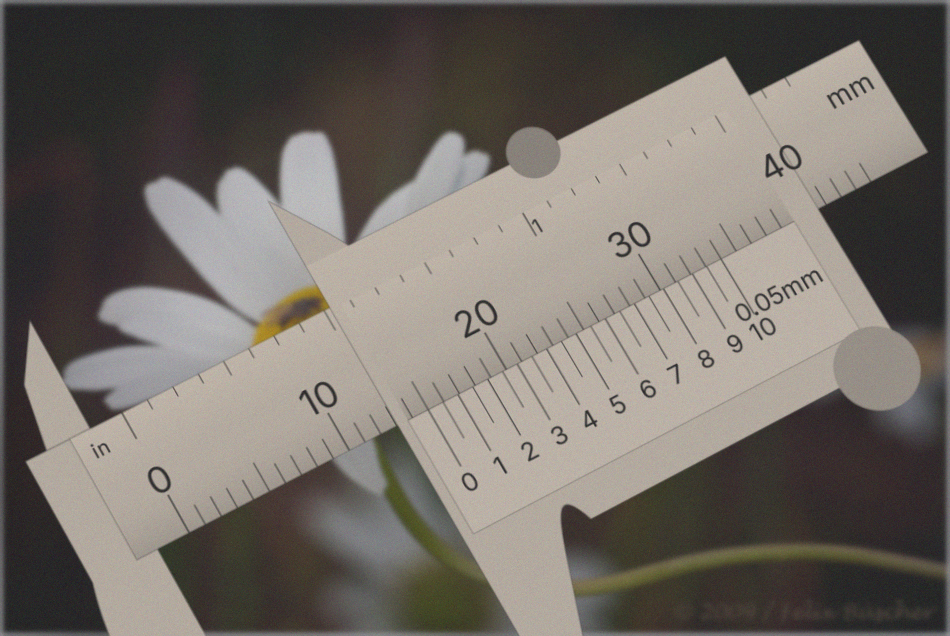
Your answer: 15.0mm
